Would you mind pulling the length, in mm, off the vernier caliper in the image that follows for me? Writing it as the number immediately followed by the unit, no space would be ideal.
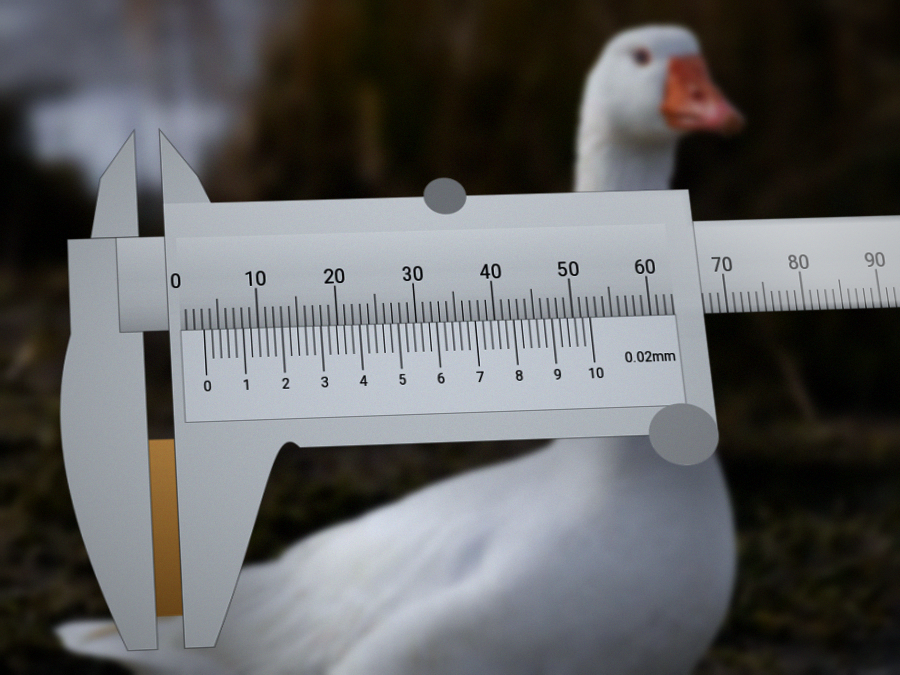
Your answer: 3.2mm
